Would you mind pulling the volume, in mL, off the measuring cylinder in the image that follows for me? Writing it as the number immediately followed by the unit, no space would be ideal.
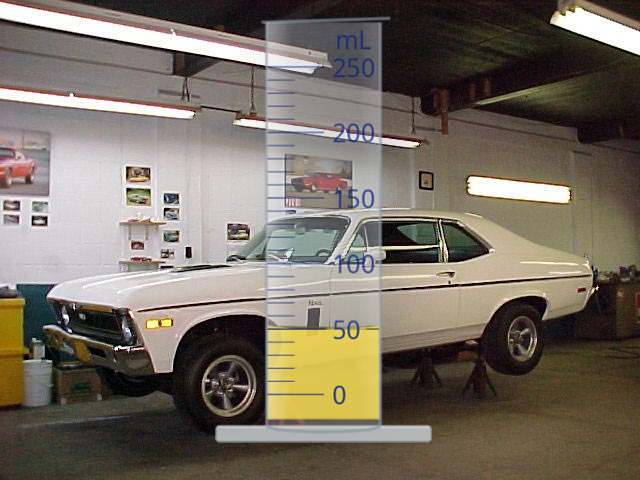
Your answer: 50mL
